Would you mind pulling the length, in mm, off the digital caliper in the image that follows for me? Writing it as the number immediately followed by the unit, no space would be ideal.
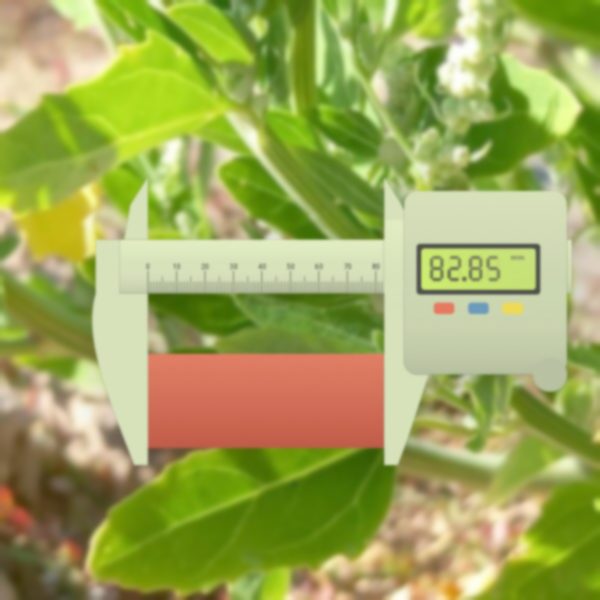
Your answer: 82.85mm
